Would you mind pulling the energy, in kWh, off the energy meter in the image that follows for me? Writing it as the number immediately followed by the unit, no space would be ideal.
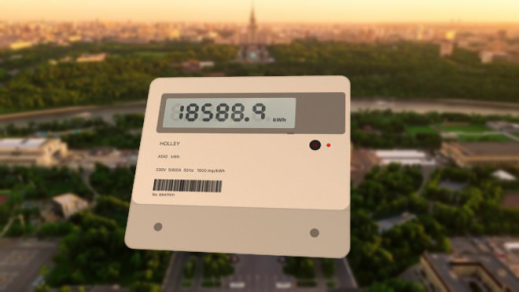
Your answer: 18588.9kWh
